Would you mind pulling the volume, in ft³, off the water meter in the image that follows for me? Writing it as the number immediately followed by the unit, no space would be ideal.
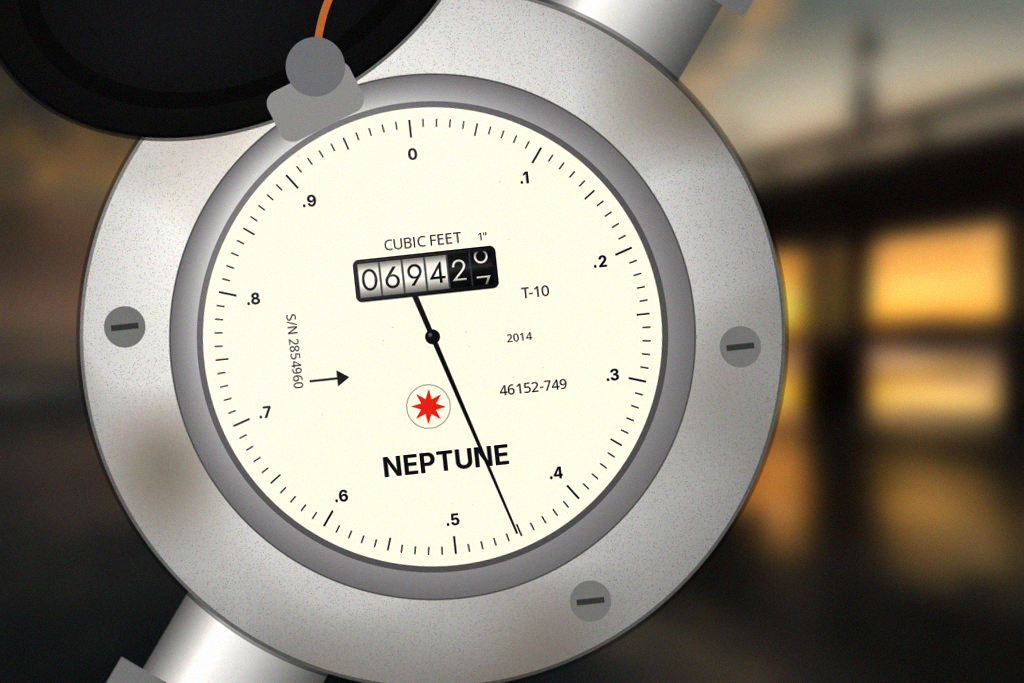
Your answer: 69426.45ft³
